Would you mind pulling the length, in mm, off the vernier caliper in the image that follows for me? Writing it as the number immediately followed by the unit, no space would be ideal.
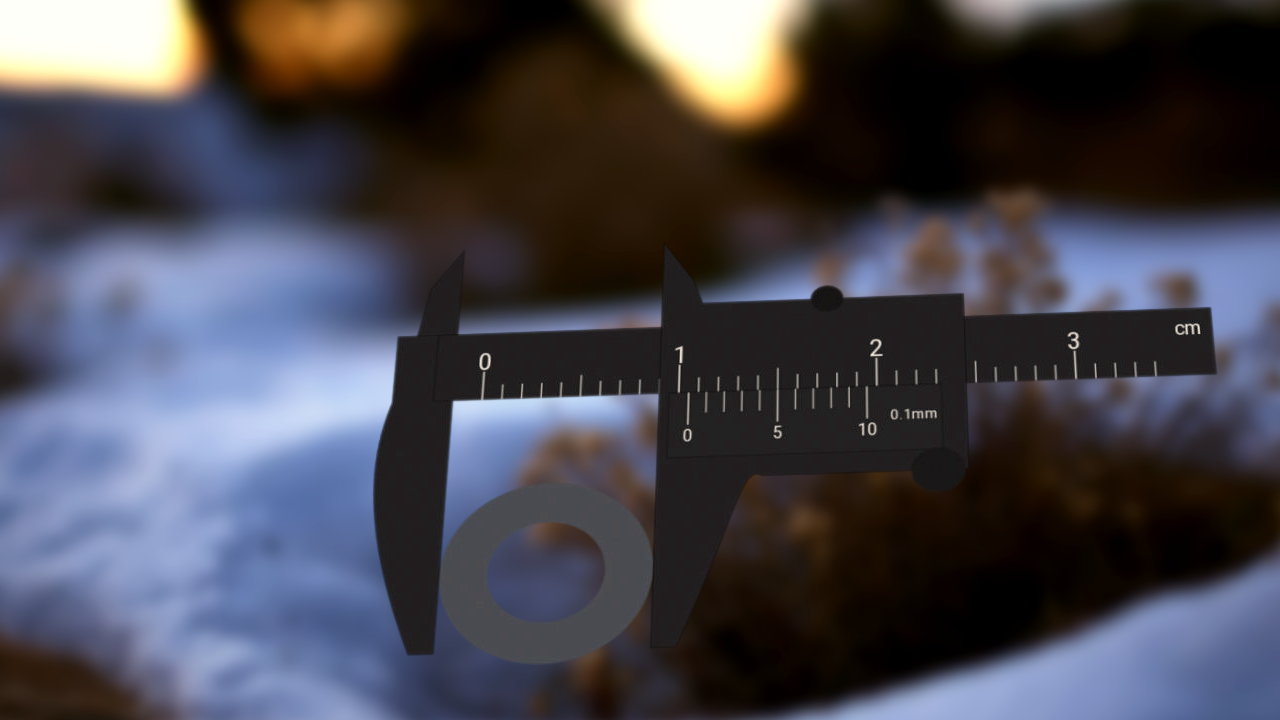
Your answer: 10.5mm
